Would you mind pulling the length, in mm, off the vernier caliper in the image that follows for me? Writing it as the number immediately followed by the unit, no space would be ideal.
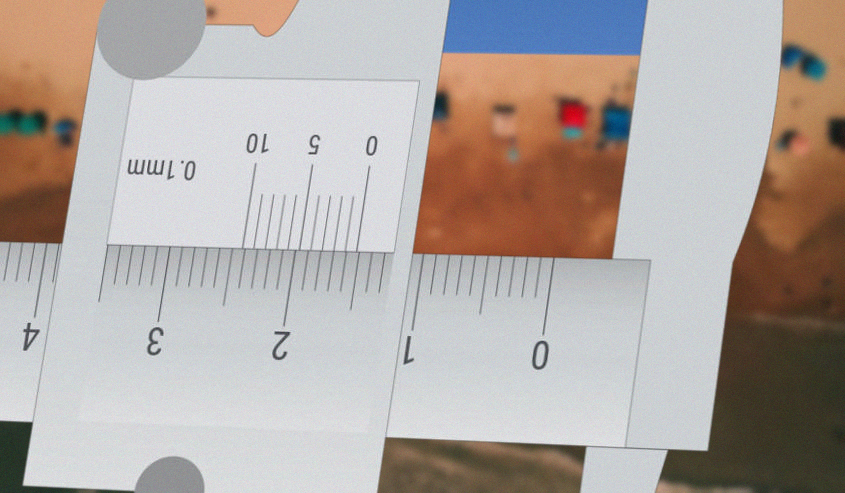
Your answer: 15.2mm
